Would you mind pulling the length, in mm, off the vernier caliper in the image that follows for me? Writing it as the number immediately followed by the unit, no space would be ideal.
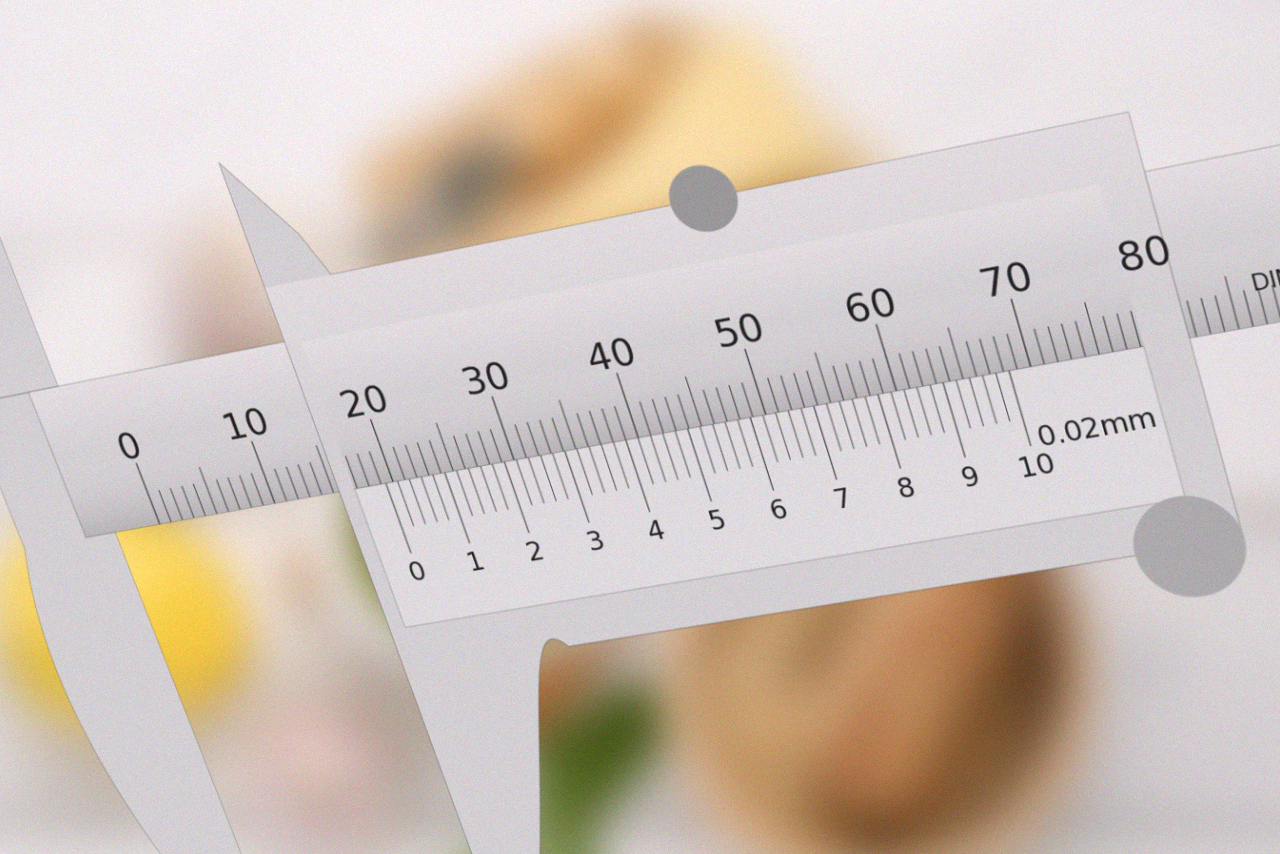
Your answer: 19.4mm
